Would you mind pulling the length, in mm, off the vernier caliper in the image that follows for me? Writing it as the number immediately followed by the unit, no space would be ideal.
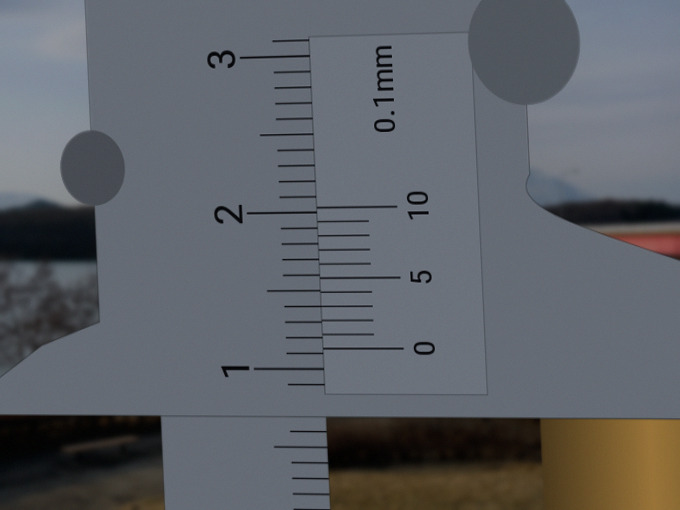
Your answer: 11.3mm
